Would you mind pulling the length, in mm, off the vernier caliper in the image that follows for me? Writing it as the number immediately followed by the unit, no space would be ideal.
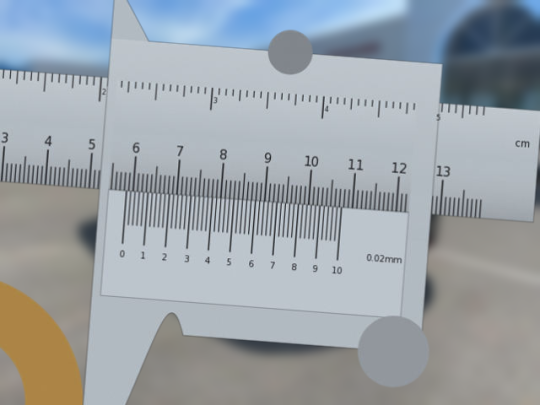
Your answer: 58.5mm
